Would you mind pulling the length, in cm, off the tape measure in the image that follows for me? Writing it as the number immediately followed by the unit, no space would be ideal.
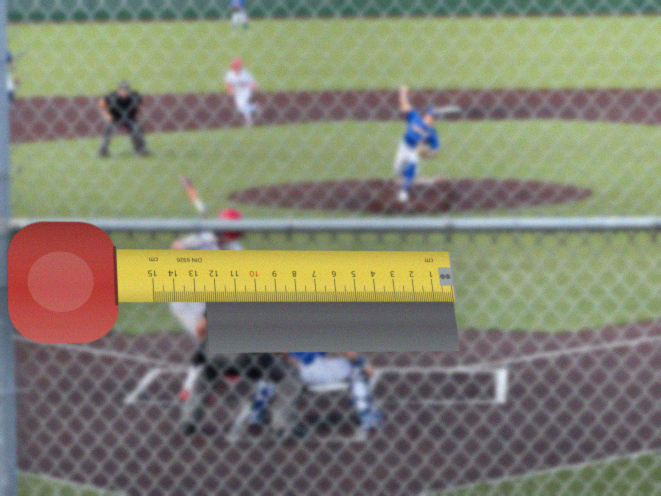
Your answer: 12.5cm
